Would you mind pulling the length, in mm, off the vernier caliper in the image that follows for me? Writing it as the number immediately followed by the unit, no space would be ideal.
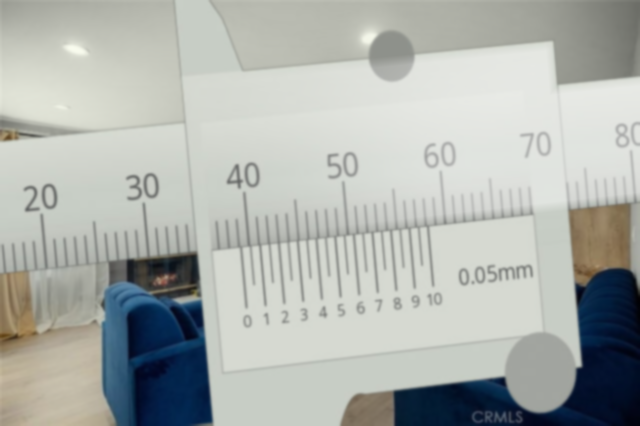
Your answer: 39.2mm
